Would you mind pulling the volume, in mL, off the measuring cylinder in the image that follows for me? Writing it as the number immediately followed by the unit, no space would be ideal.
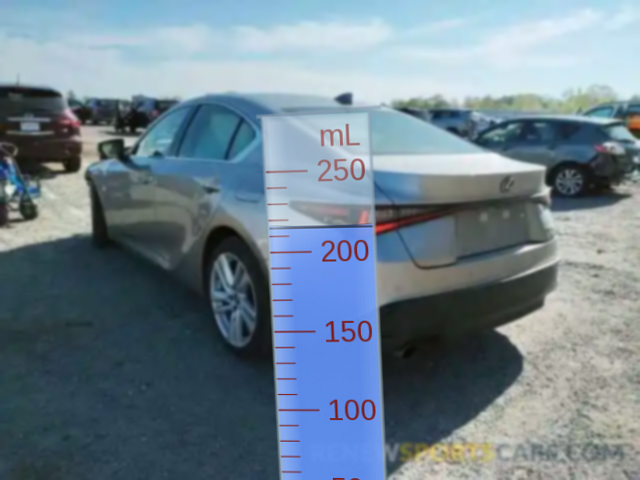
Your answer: 215mL
